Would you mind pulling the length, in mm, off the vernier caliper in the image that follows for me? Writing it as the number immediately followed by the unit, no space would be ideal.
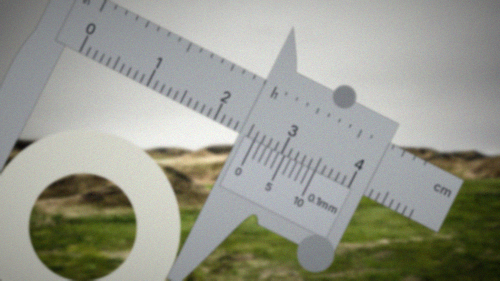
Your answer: 26.0mm
